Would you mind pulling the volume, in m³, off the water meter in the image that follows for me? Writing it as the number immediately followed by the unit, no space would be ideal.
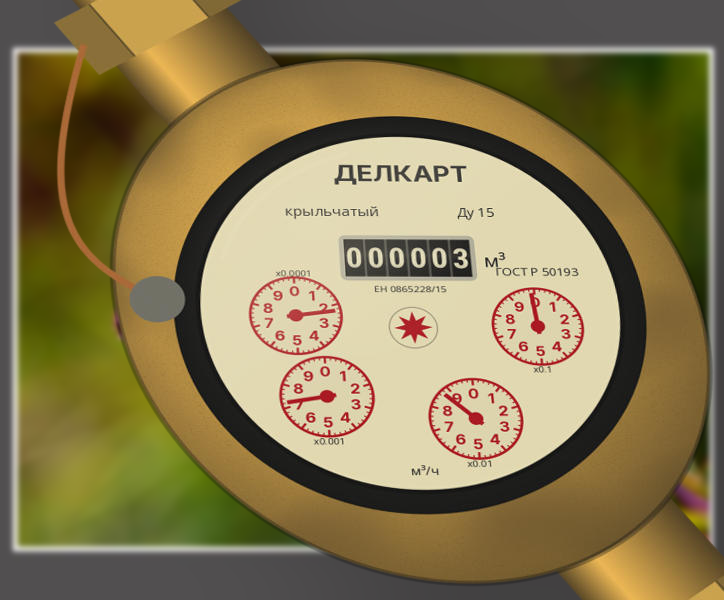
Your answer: 2.9872m³
